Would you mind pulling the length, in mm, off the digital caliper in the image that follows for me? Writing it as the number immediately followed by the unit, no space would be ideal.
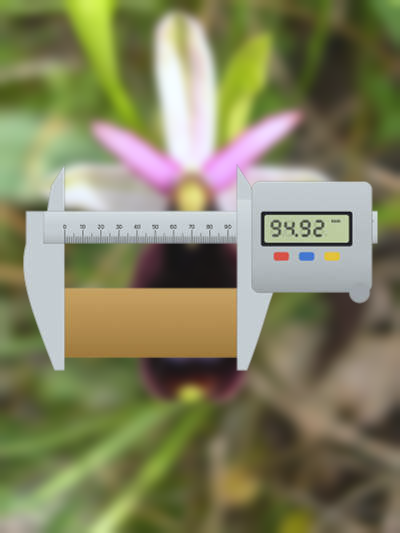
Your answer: 94.92mm
